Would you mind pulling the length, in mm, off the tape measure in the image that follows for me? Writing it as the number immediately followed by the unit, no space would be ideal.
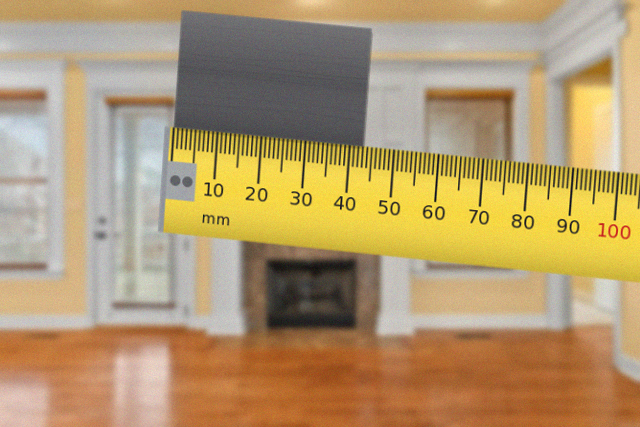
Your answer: 43mm
